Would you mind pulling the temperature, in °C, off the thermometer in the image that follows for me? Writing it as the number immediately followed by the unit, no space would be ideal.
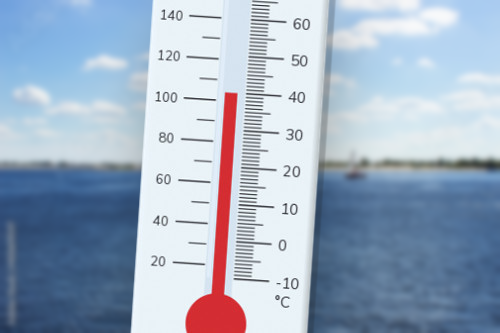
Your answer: 40°C
